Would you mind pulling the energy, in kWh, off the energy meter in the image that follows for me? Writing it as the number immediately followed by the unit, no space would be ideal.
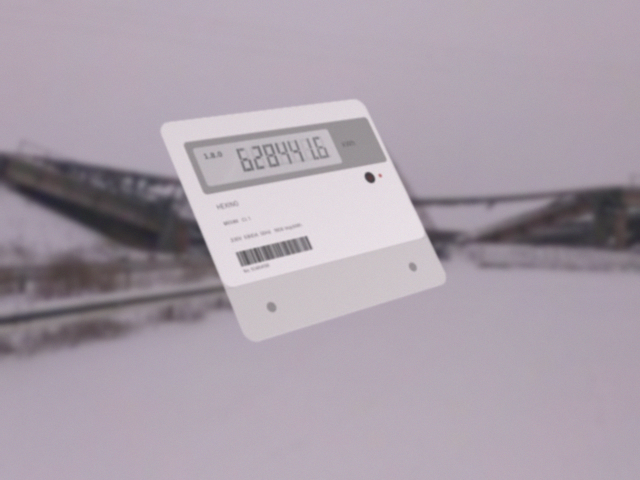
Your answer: 628441.6kWh
